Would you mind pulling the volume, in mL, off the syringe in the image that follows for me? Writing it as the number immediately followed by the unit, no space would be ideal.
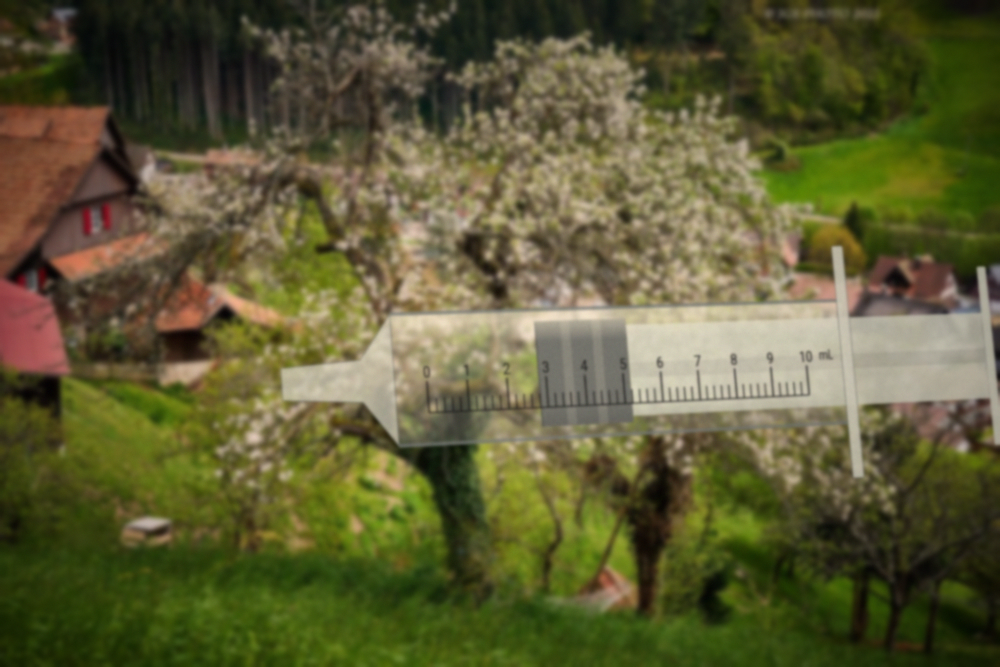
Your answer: 2.8mL
